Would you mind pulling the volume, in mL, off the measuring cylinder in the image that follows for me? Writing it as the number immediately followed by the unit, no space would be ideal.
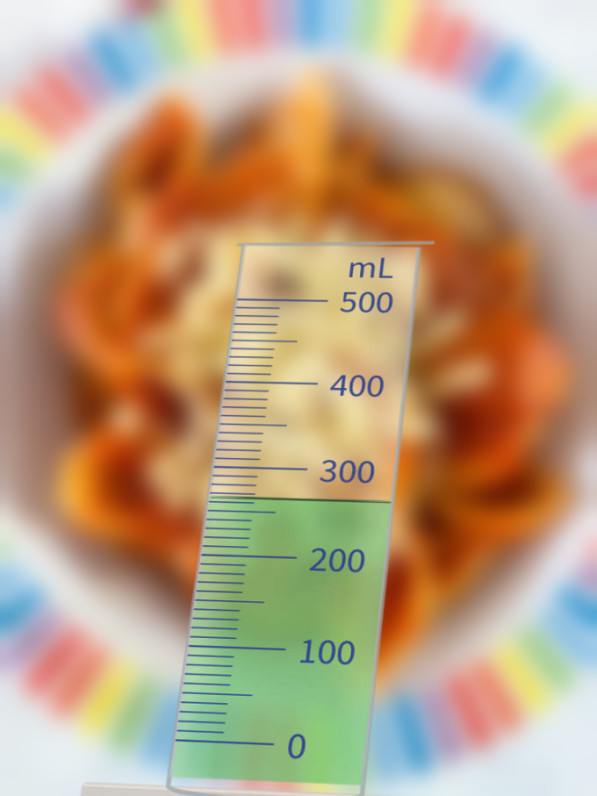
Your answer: 265mL
